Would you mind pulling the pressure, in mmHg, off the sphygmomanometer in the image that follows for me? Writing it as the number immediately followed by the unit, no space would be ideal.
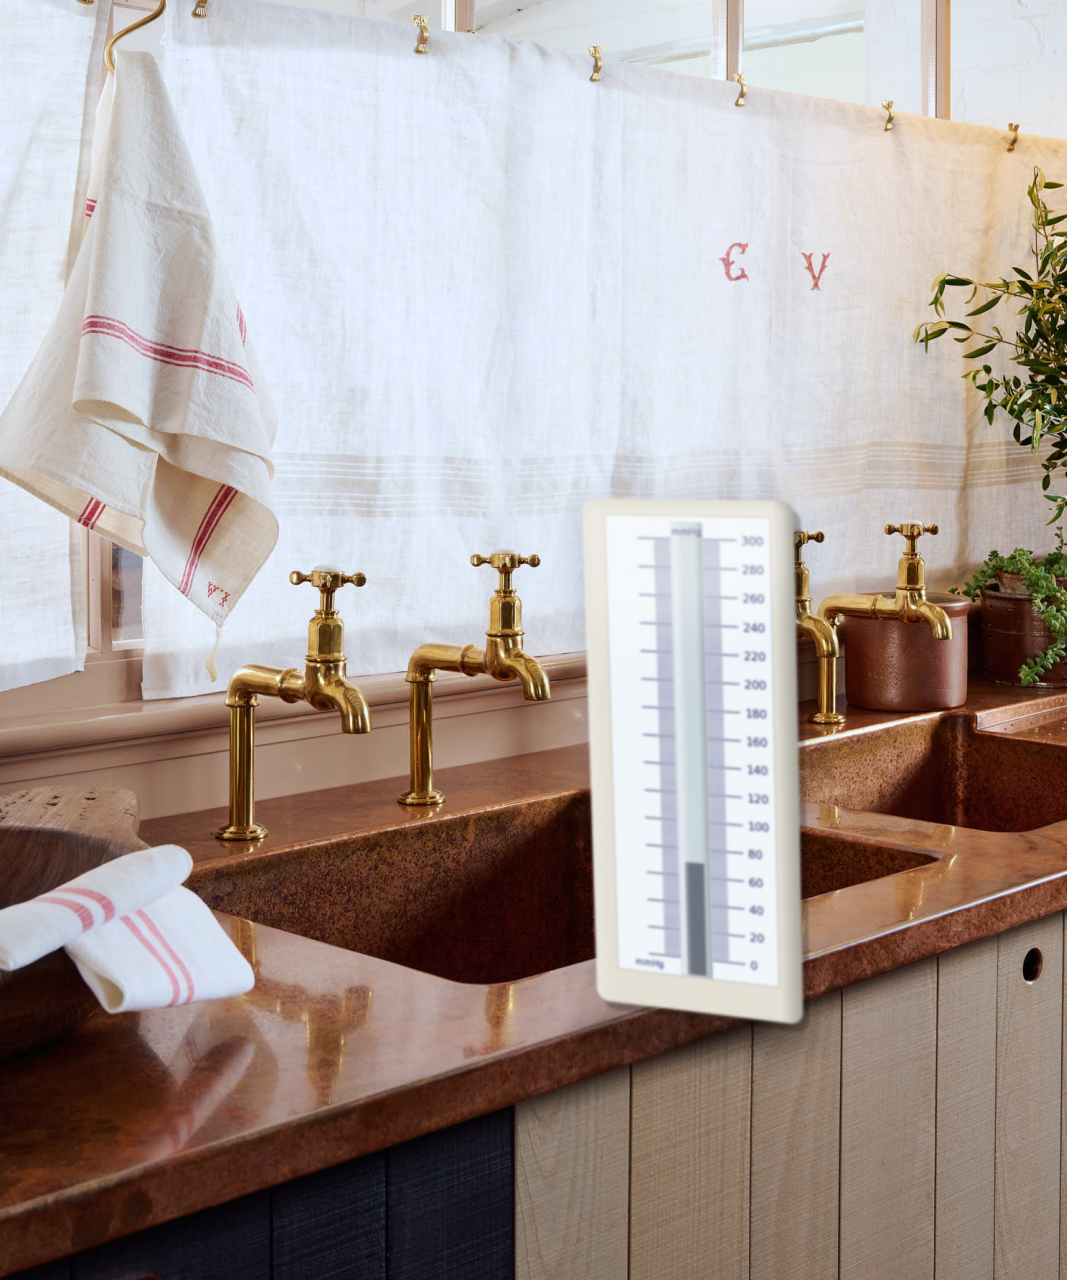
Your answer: 70mmHg
